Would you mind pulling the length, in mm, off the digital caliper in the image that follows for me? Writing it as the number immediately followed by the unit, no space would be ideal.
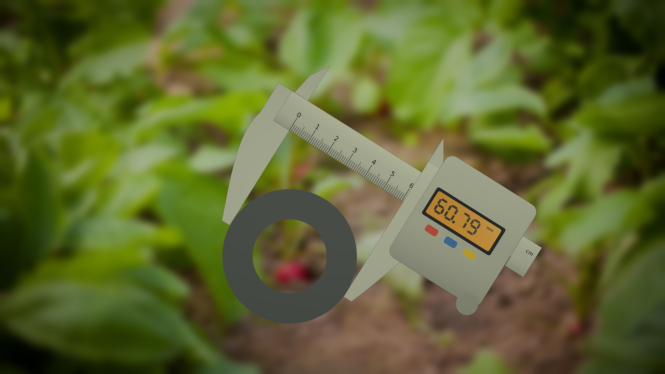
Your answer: 60.79mm
